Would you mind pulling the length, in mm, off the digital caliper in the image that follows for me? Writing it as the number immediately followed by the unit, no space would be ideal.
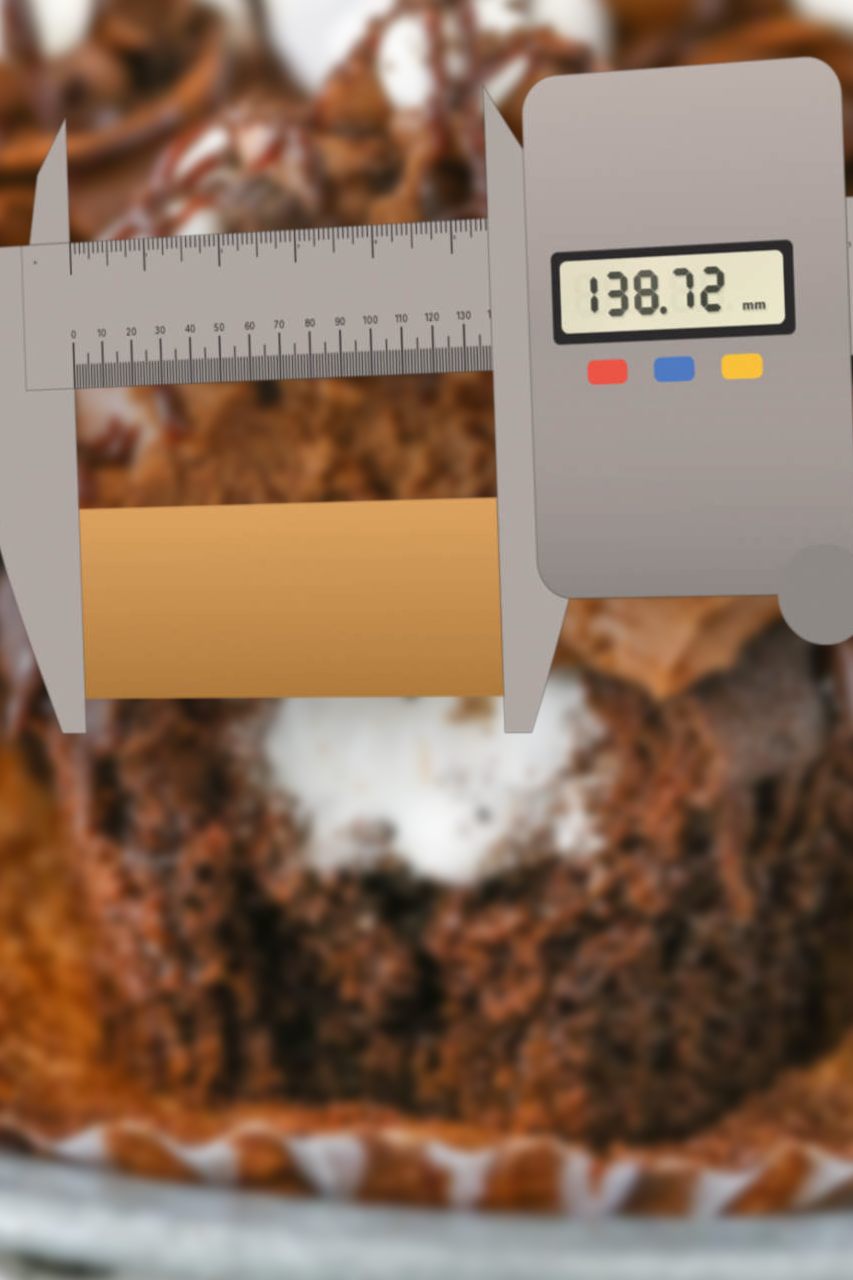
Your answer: 138.72mm
